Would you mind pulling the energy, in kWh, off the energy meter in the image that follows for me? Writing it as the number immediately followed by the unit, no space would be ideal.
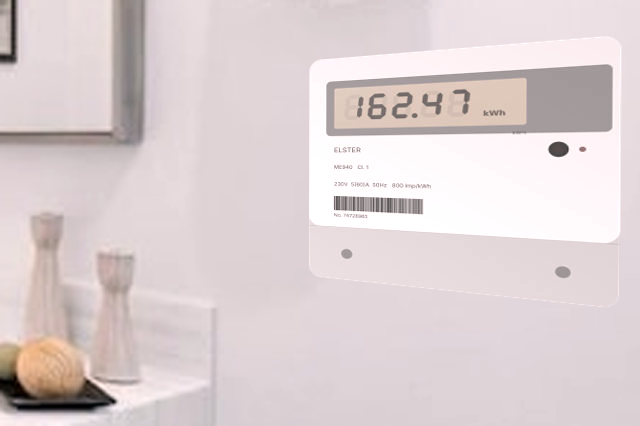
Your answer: 162.47kWh
